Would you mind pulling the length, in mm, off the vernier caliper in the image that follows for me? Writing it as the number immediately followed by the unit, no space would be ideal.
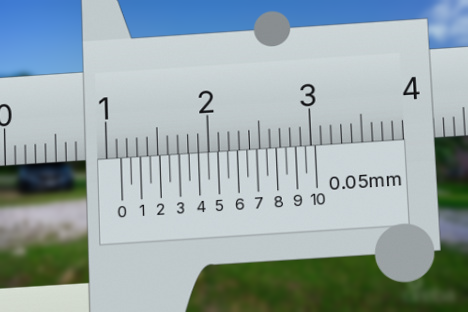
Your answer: 11.4mm
